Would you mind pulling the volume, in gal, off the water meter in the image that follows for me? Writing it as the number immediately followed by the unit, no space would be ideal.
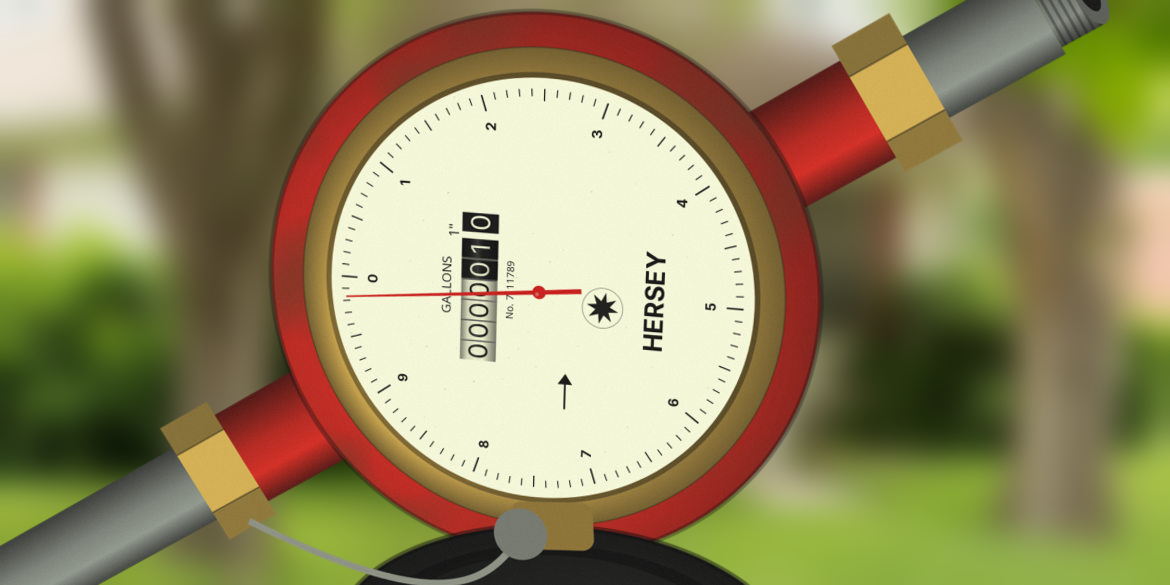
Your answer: 9.8gal
